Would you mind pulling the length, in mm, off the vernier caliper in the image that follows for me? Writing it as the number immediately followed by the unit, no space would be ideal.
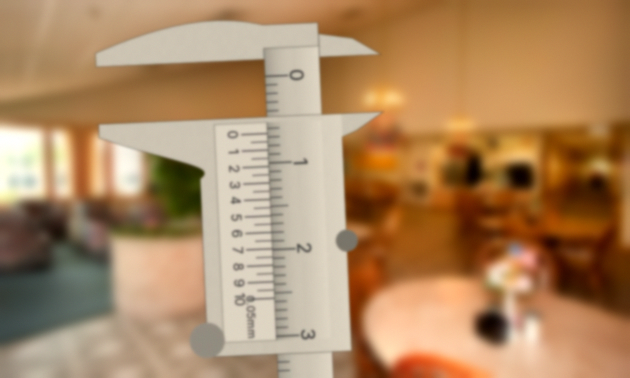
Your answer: 6.6mm
